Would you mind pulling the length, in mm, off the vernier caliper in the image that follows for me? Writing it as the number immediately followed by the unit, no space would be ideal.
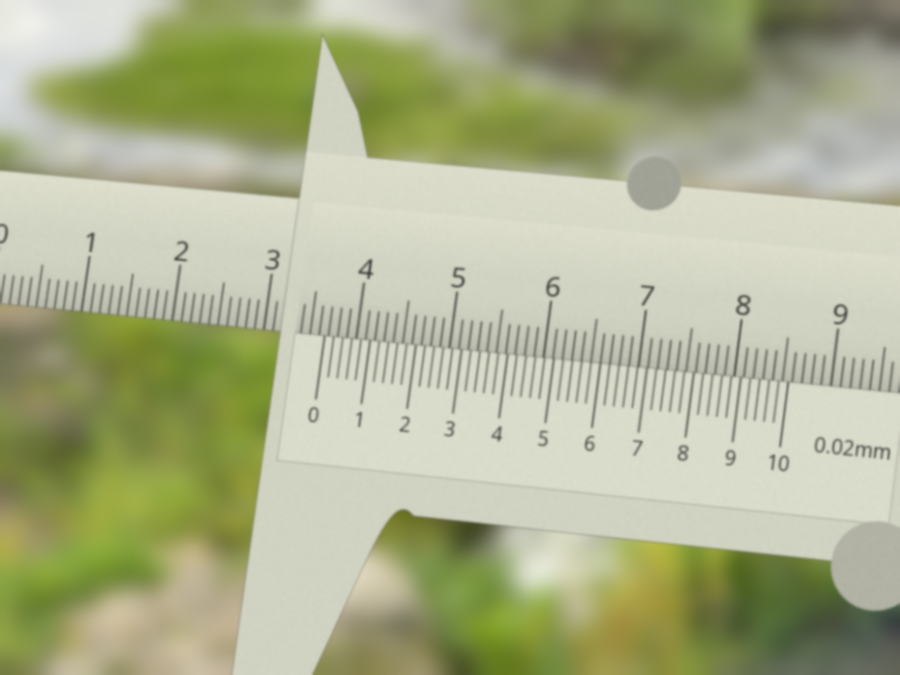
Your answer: 36.6mm
